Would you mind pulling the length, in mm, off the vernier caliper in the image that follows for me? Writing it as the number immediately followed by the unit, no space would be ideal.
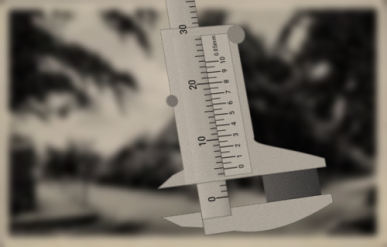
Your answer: 4.8mm
